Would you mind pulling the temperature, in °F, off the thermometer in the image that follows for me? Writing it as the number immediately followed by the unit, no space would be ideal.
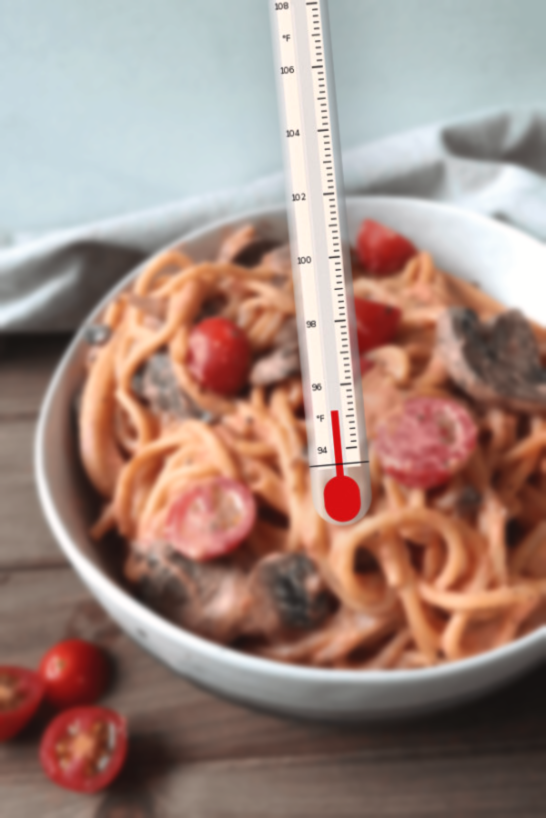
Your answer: 95.2°F
